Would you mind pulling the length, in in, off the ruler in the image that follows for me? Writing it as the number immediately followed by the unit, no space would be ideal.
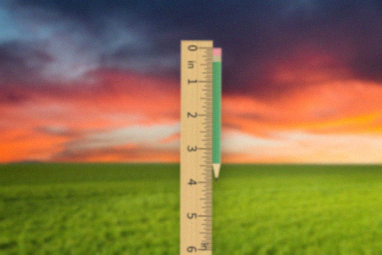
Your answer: 4in
